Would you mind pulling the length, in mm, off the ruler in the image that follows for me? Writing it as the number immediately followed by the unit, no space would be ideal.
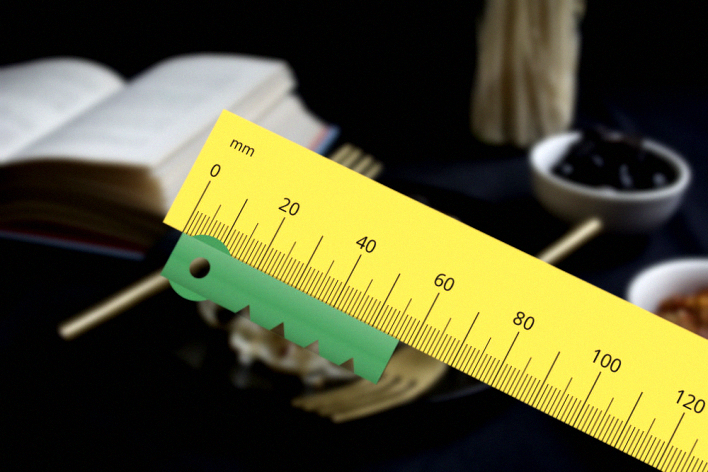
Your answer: 57mm
